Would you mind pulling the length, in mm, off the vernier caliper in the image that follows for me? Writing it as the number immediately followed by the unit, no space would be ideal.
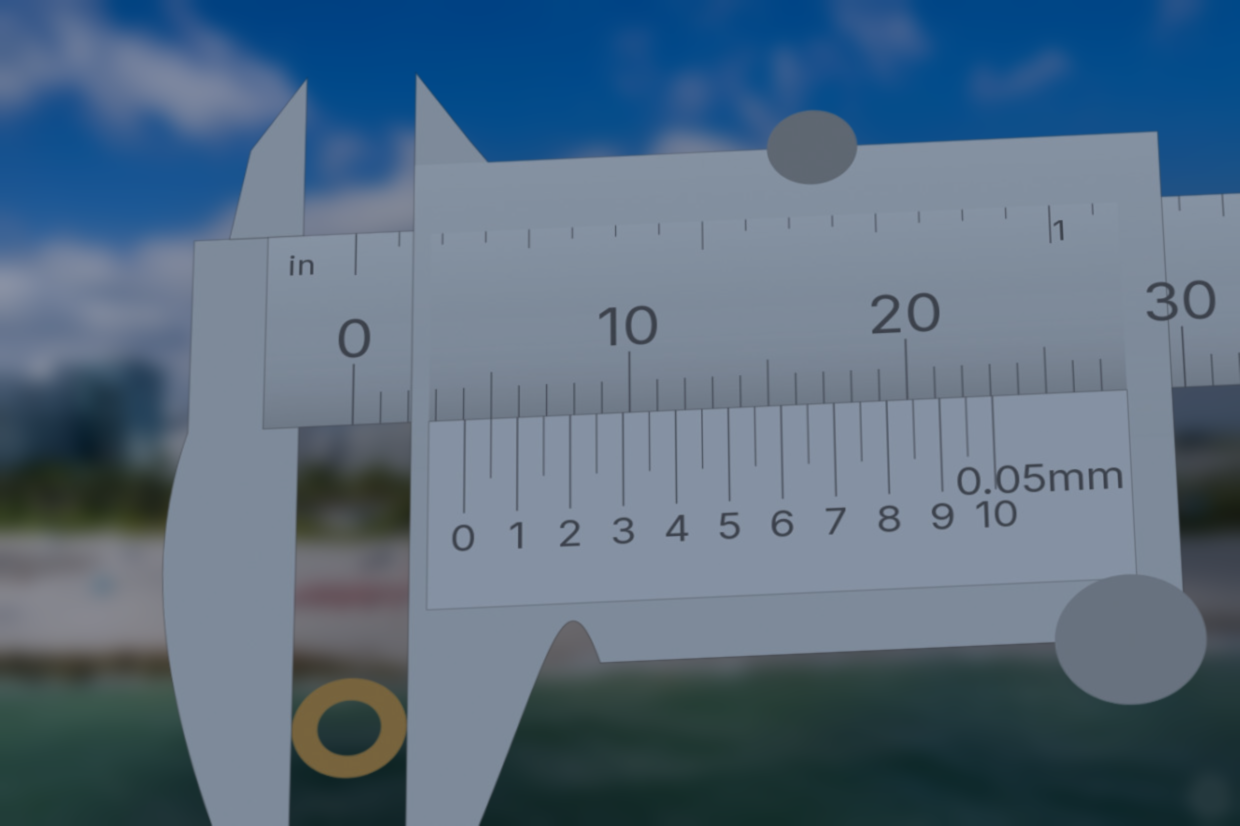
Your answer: 4.05mm
